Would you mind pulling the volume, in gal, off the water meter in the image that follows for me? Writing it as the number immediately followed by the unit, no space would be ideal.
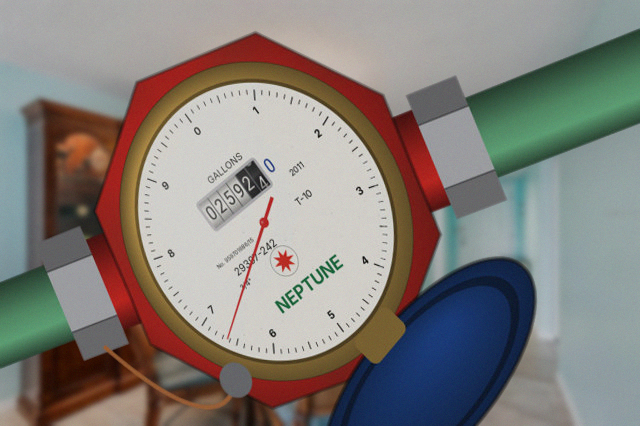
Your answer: 259236.6gal
